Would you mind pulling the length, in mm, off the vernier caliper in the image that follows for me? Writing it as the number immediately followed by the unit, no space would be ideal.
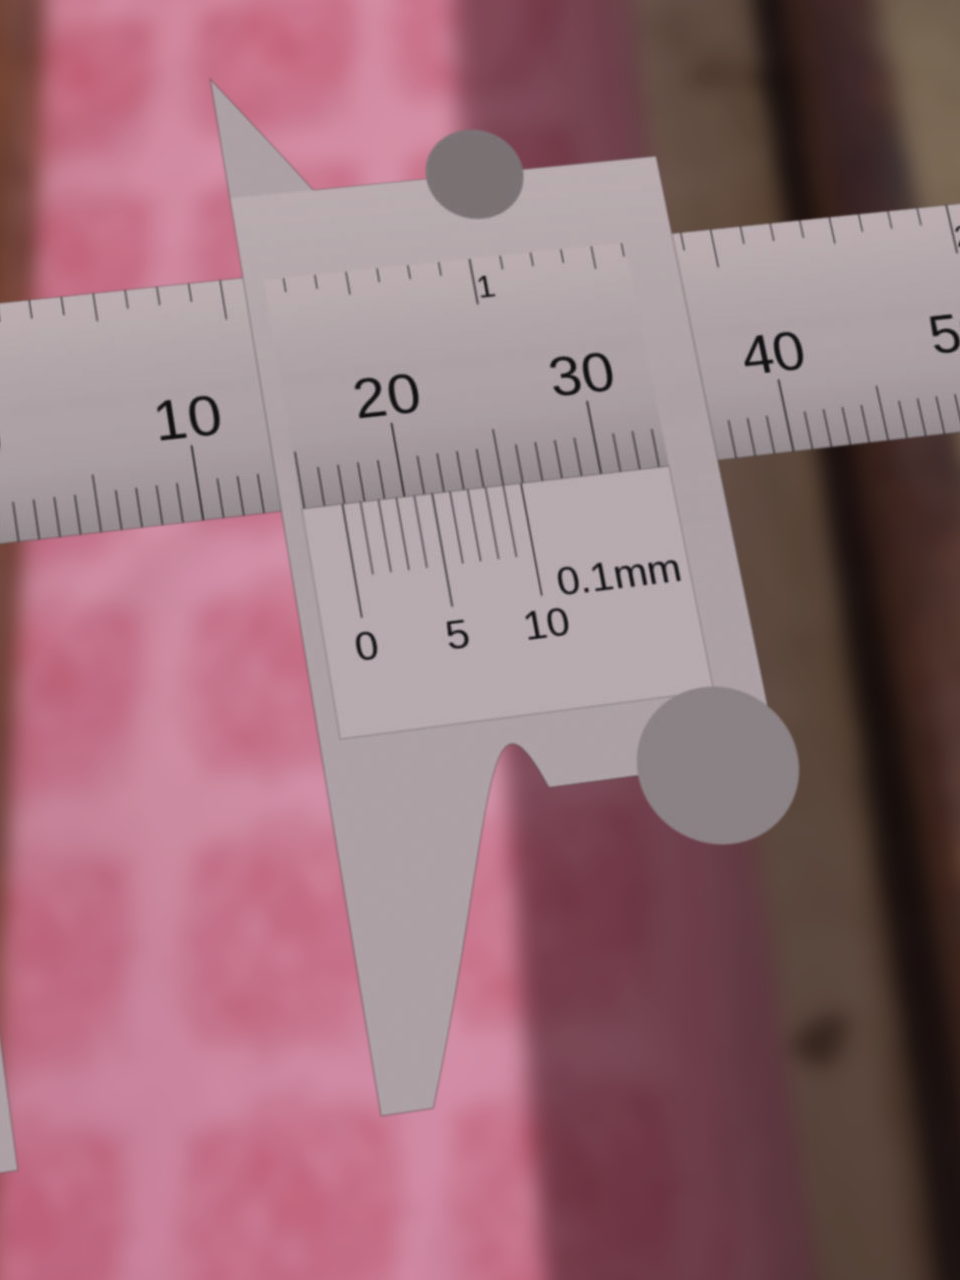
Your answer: 16.9mm
